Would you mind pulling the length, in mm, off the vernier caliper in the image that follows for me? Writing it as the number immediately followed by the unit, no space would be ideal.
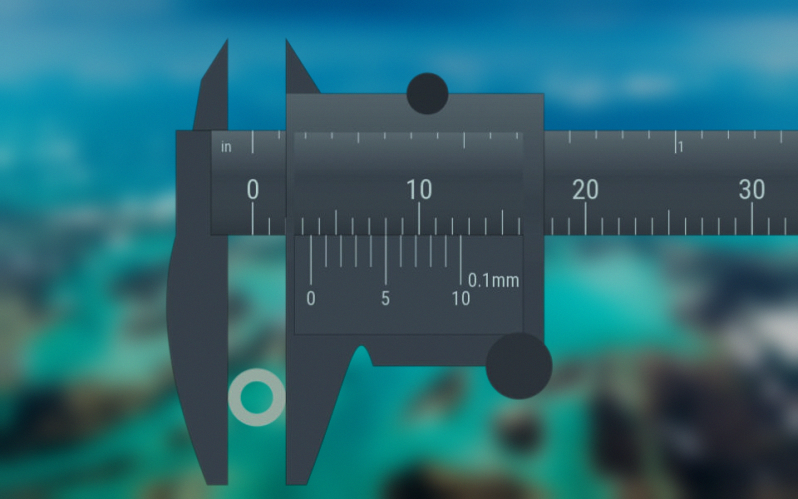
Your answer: 3.5mm
